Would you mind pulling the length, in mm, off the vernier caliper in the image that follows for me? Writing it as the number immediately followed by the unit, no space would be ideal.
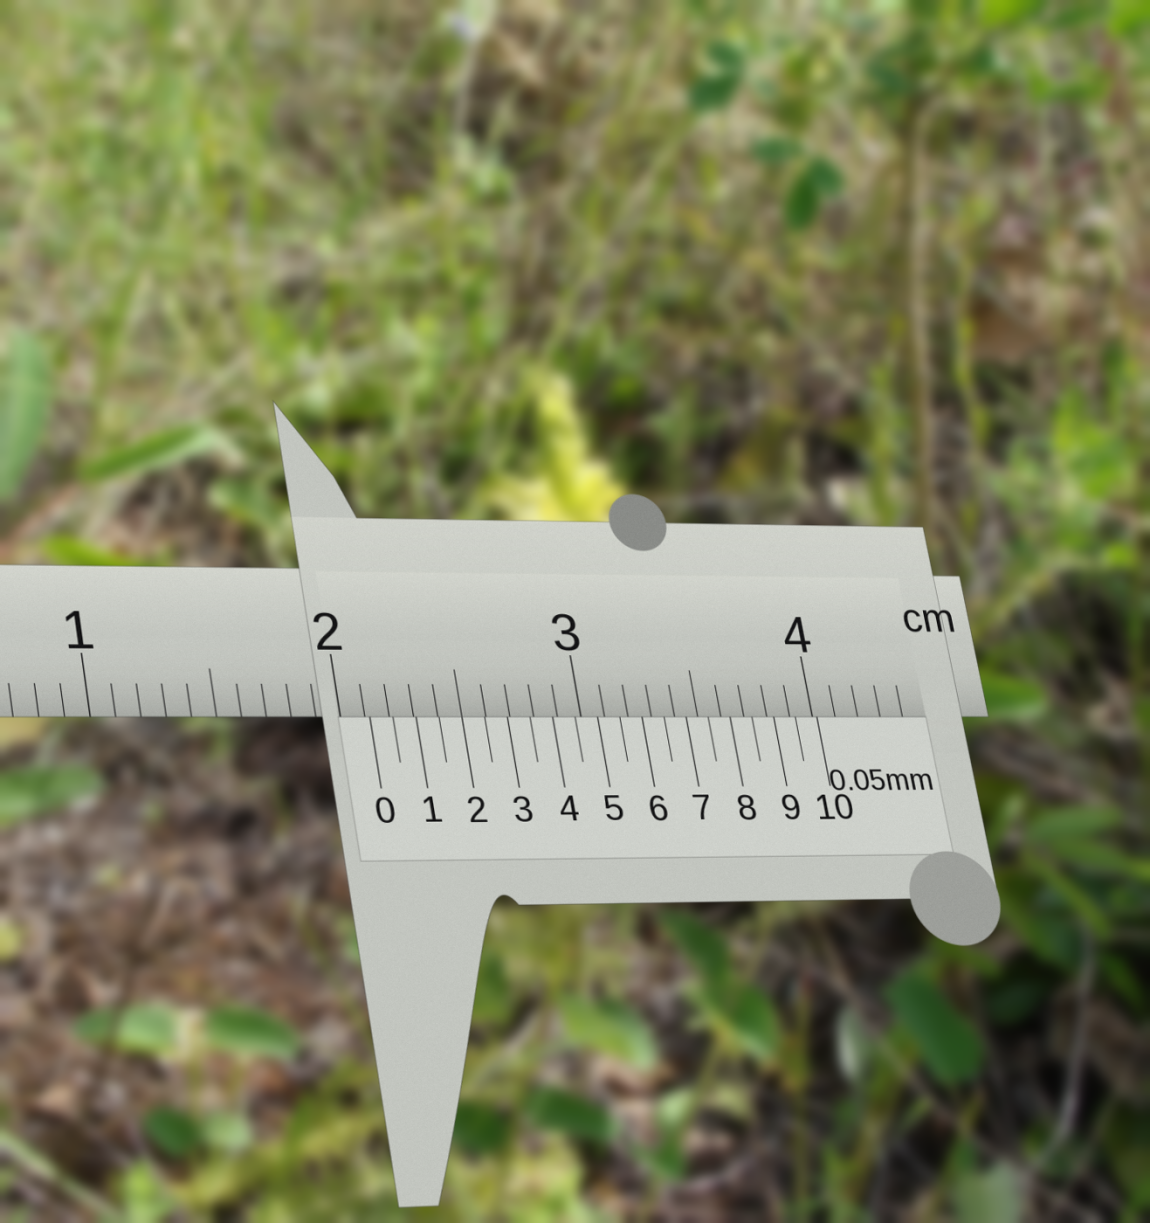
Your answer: 21.20mm
